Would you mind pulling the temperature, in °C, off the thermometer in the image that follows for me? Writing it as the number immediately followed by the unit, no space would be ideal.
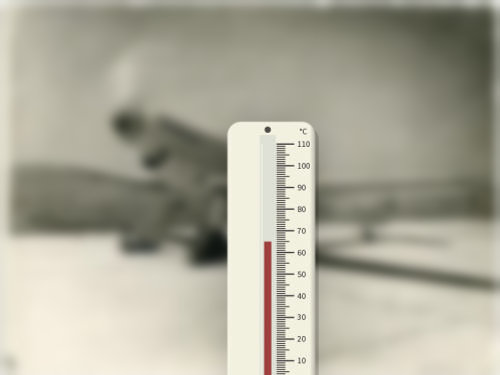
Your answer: 65°C
